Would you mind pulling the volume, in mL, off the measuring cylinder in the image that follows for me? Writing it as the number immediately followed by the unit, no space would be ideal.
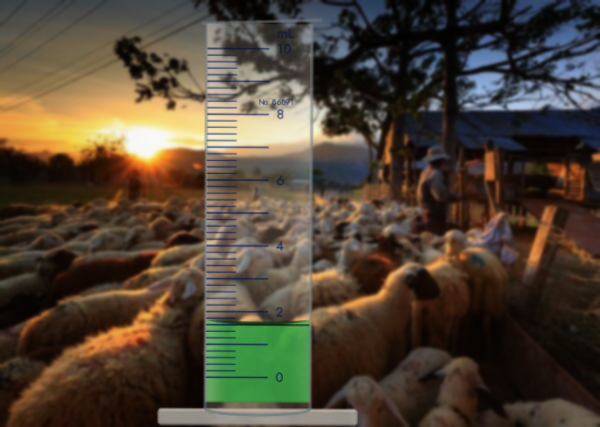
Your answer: 1.6mL
